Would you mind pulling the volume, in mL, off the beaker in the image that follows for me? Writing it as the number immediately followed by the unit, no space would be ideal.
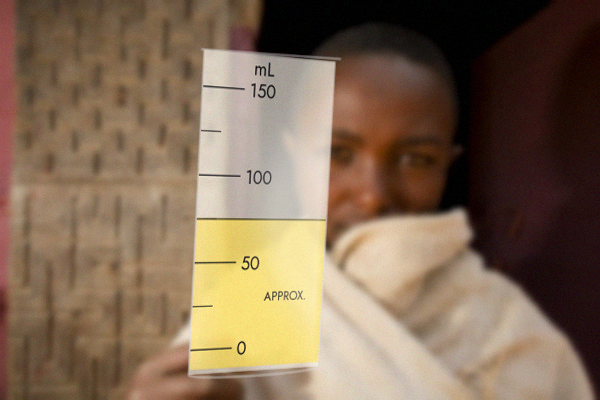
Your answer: 75mL
